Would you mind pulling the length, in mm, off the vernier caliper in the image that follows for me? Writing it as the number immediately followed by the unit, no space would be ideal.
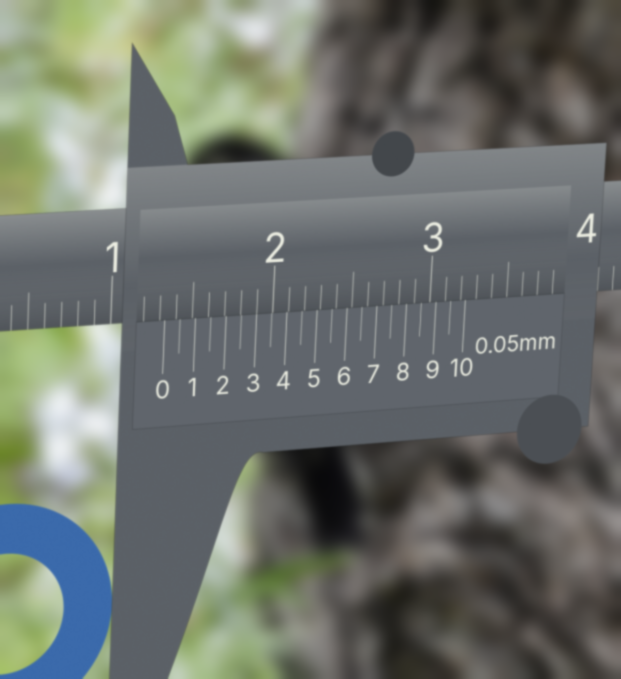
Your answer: 13.3mm
